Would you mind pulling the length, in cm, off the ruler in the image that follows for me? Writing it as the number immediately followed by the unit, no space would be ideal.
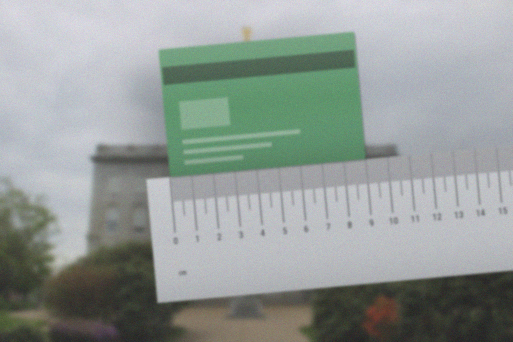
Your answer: 9cm
